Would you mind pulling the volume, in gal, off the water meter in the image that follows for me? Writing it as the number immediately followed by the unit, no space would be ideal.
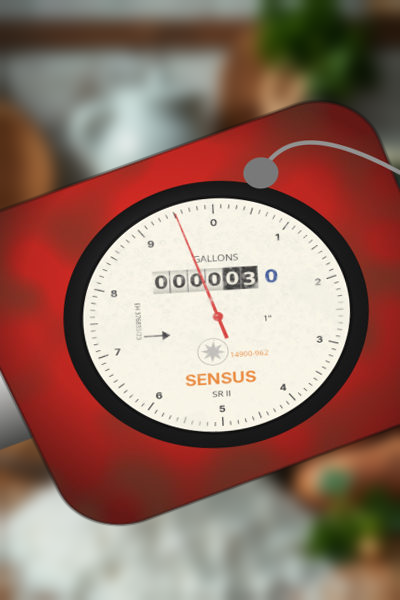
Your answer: 29.5gal
